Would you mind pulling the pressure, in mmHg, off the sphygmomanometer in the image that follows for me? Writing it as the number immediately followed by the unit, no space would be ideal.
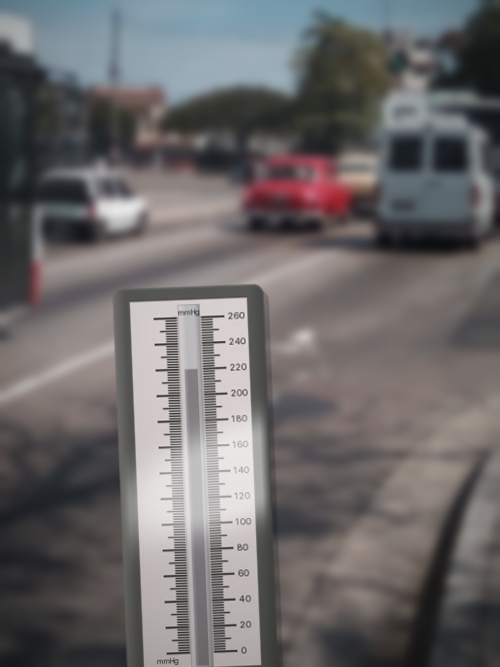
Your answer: 220mmHg
